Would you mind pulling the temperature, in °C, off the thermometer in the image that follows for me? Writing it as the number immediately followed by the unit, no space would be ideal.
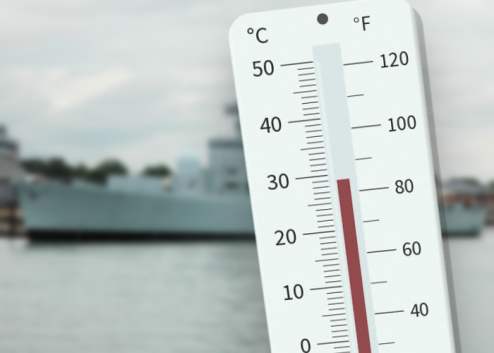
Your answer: 29°C
